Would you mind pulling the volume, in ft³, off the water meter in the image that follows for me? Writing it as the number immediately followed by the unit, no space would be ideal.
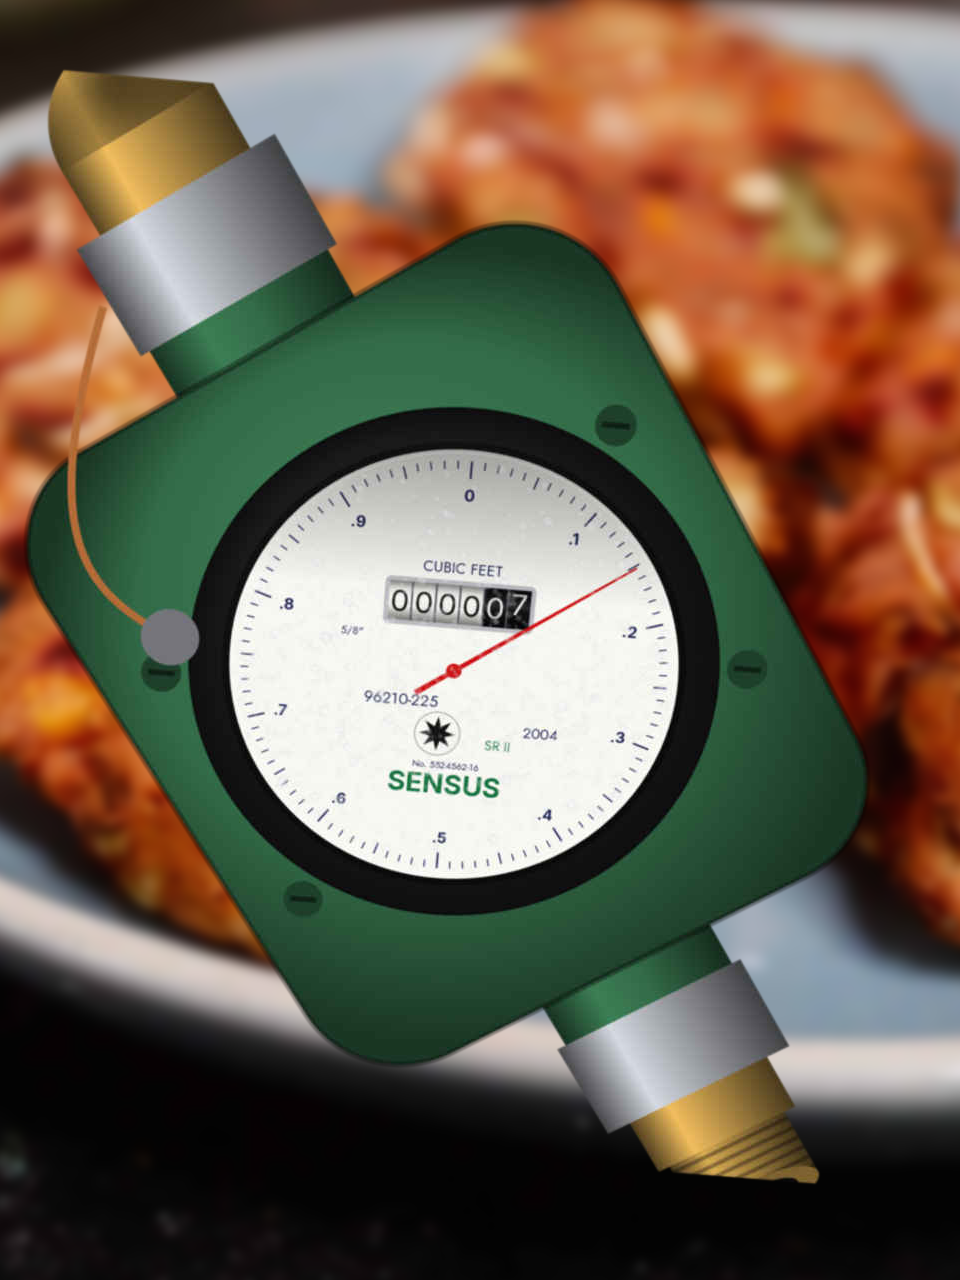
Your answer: 7.15ft³
